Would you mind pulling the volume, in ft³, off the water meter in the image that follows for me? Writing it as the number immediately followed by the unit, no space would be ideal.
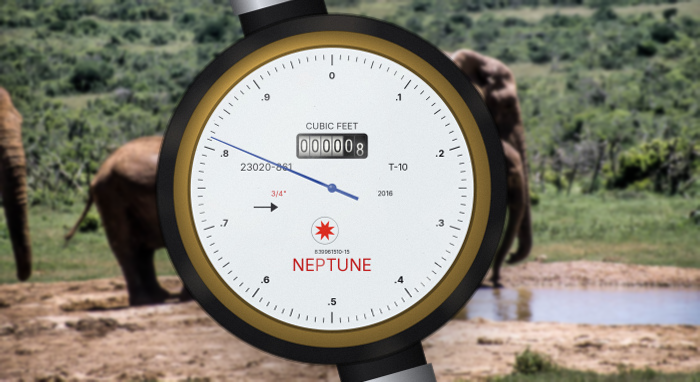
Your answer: 7.81ft³
